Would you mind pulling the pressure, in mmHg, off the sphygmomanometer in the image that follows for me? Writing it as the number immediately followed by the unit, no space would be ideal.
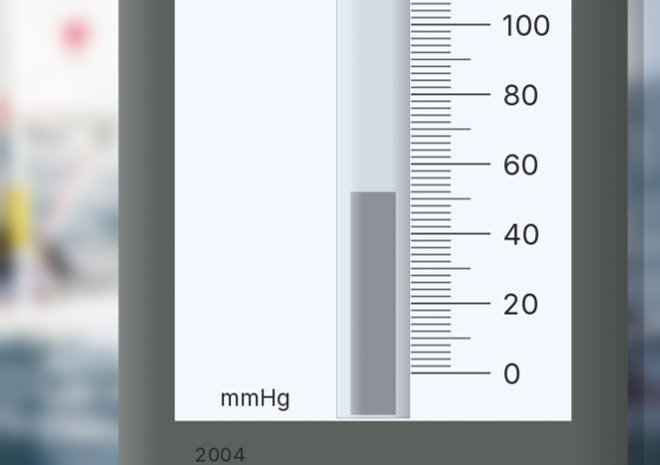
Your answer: 52mmHg
